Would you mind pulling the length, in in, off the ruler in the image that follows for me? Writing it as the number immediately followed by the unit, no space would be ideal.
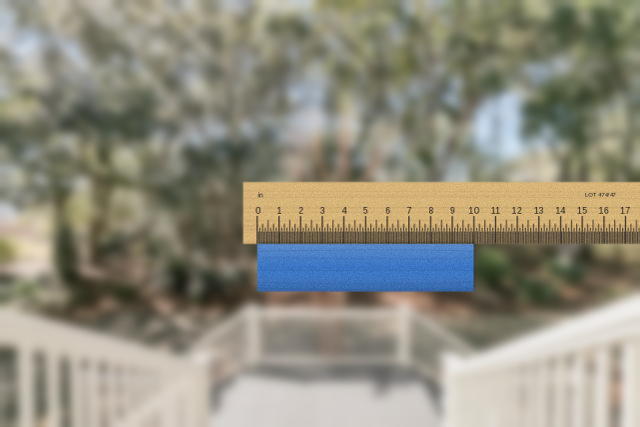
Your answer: 10in
